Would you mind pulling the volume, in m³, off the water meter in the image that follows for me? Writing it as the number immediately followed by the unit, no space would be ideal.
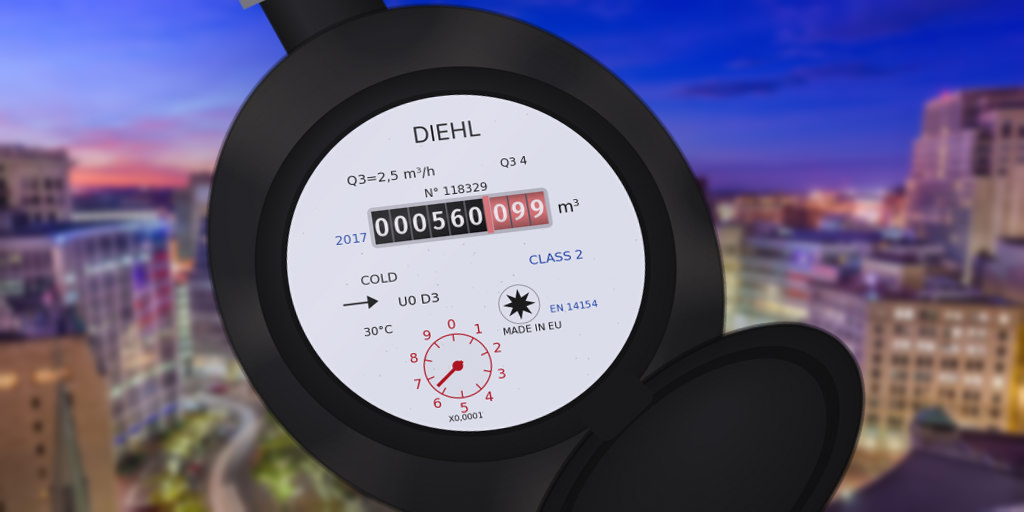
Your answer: 560.0996m³
